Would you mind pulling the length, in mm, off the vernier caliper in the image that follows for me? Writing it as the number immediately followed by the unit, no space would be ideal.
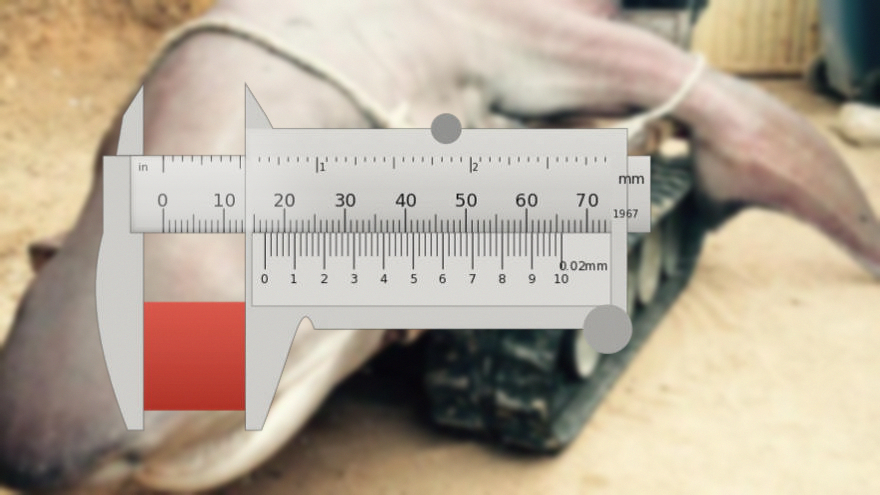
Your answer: 16.8mm
